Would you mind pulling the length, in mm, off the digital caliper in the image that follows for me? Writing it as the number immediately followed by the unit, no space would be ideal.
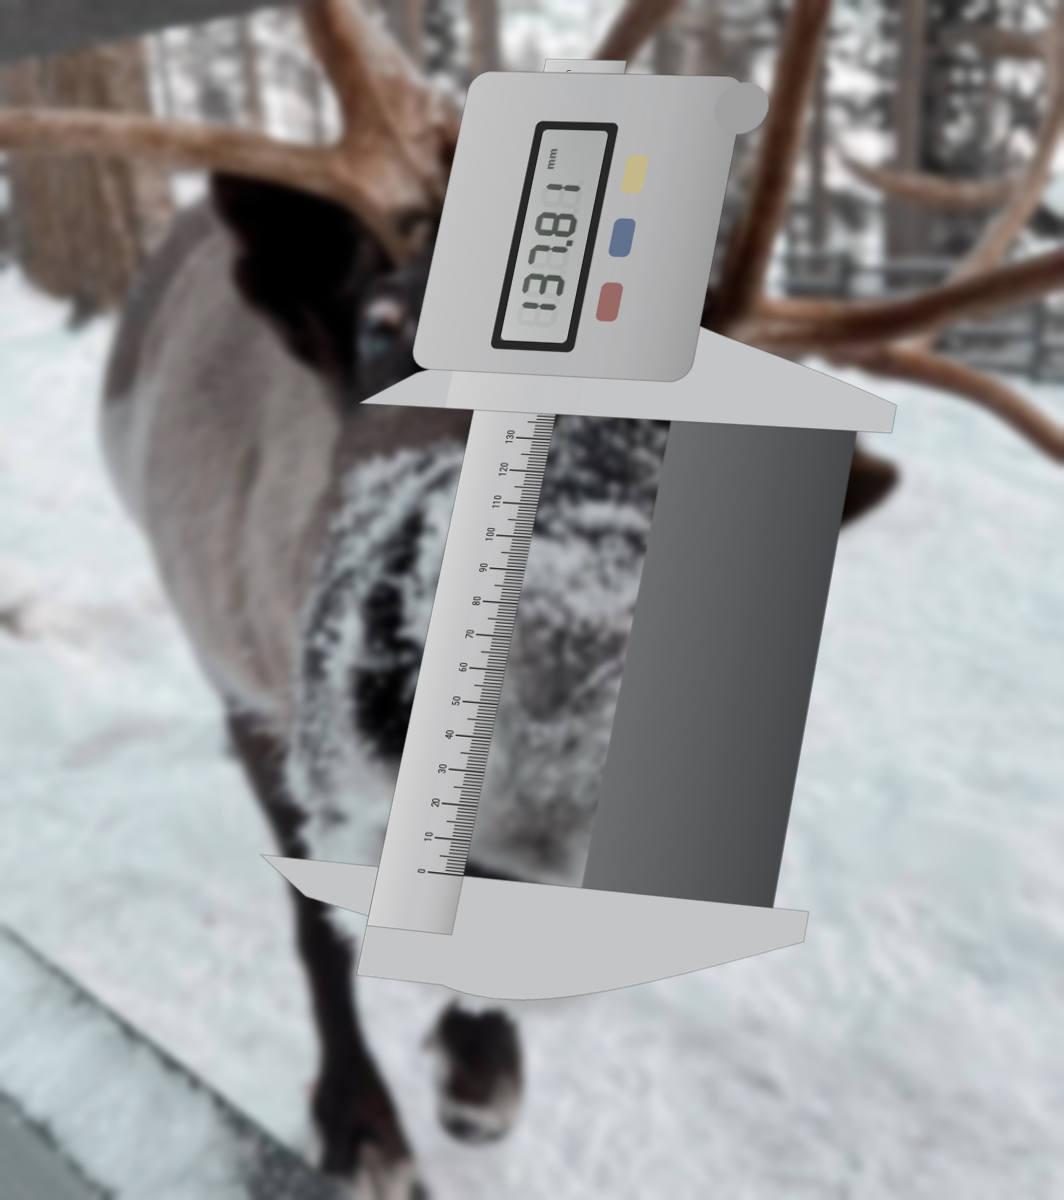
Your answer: 137.81mm
